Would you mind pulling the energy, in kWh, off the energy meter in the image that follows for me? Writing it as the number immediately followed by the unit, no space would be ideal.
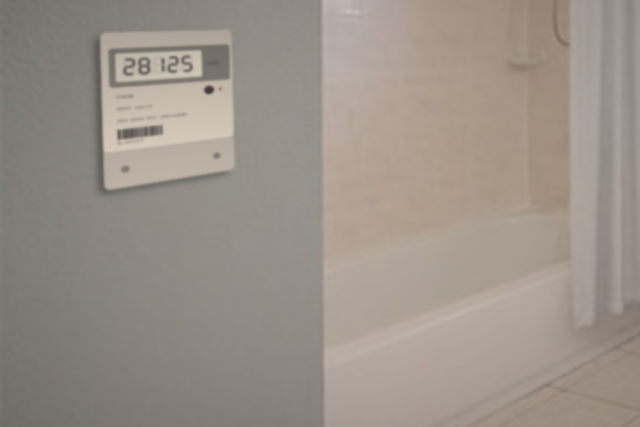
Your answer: 28125kWh
